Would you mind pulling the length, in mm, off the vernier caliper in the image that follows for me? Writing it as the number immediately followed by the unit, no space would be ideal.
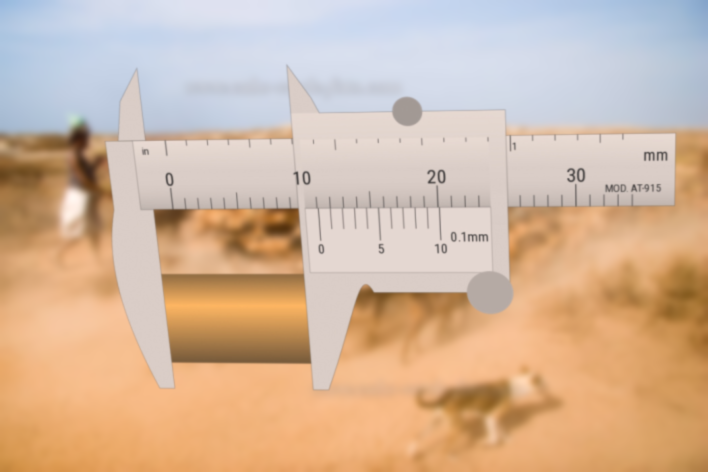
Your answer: 11.1mm
